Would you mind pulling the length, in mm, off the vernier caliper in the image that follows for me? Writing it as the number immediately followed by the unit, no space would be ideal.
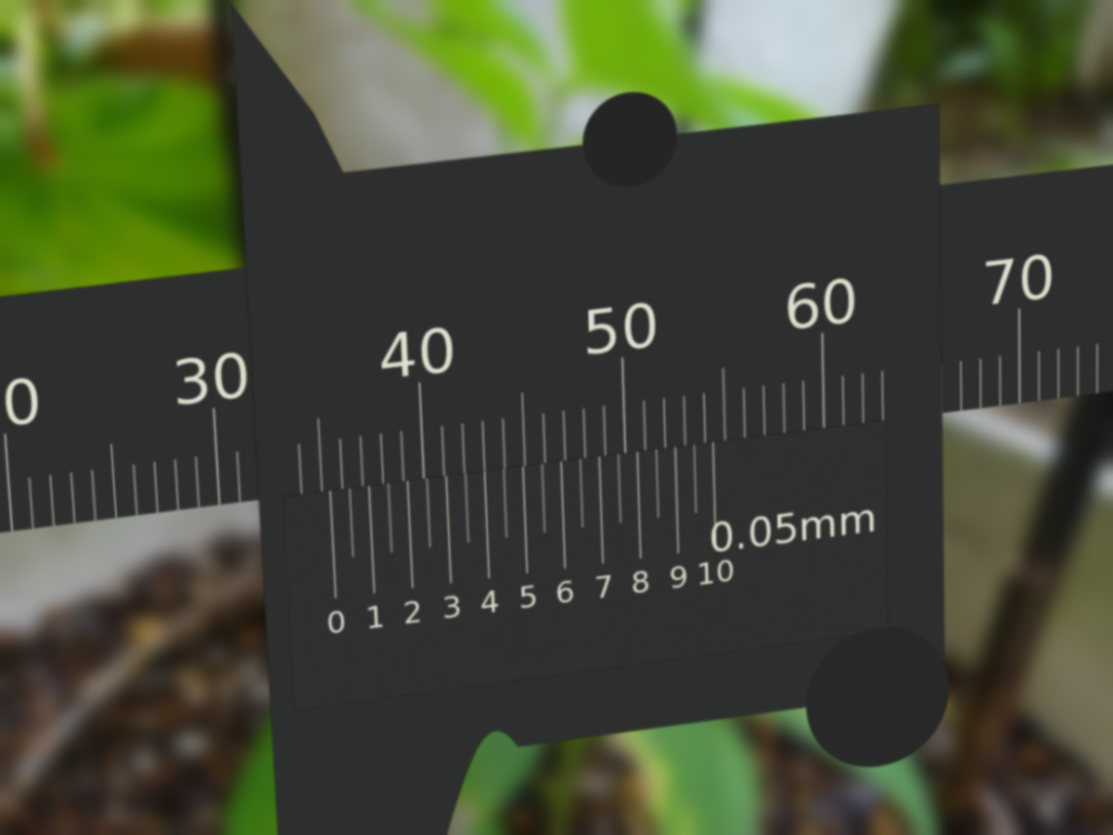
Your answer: 35.4mm
